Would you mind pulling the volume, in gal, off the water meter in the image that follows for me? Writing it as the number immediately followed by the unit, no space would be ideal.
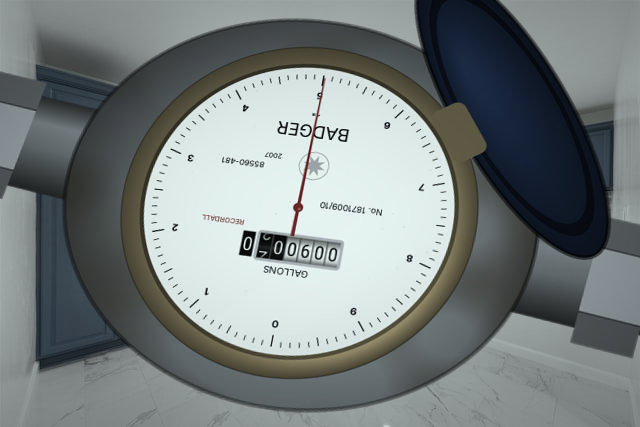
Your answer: 90025.0gal
